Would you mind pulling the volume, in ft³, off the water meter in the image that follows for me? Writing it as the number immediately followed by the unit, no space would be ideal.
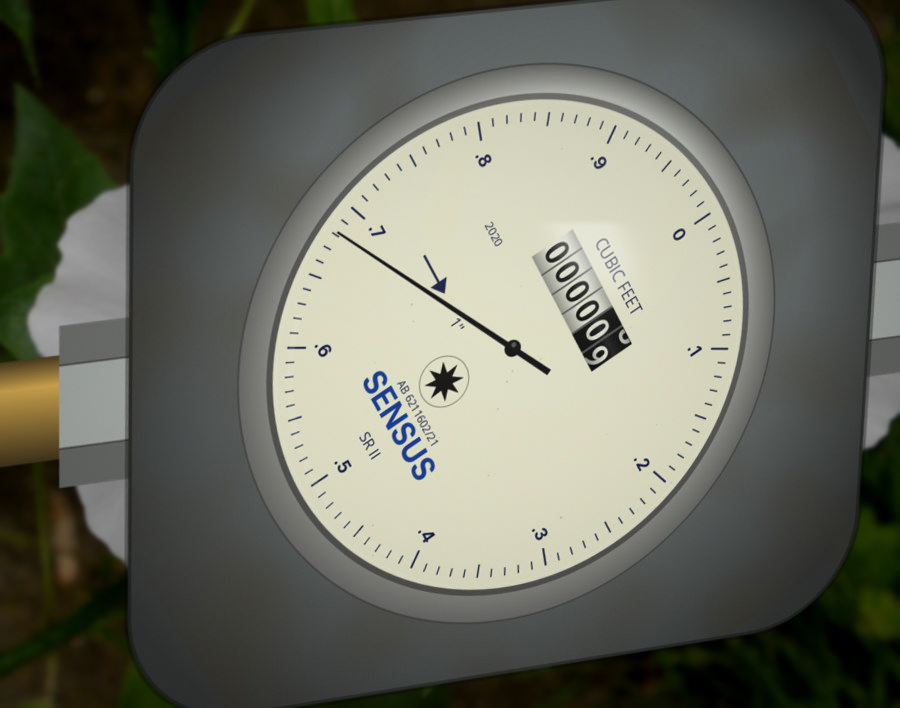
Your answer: 8.68ft³
